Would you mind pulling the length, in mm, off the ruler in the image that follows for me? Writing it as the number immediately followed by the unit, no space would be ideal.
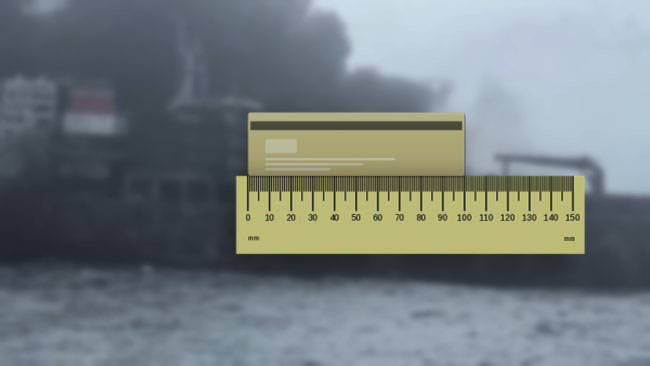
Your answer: 100mm
